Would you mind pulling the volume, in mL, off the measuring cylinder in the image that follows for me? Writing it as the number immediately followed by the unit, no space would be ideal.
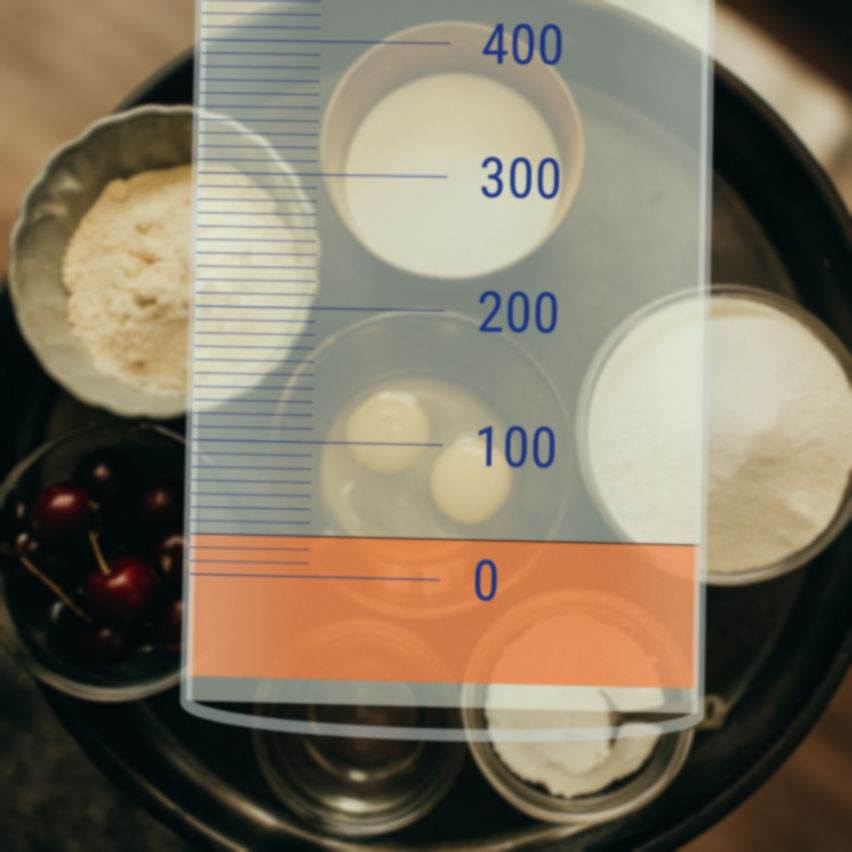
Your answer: 30mL
